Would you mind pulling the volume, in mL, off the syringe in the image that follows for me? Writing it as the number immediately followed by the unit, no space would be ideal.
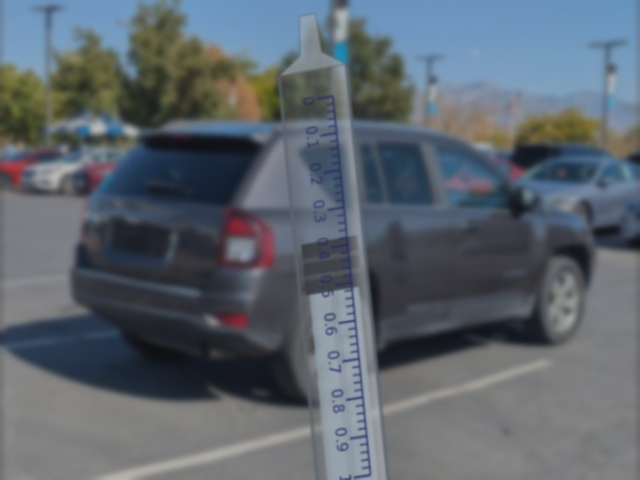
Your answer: 0.38mL
